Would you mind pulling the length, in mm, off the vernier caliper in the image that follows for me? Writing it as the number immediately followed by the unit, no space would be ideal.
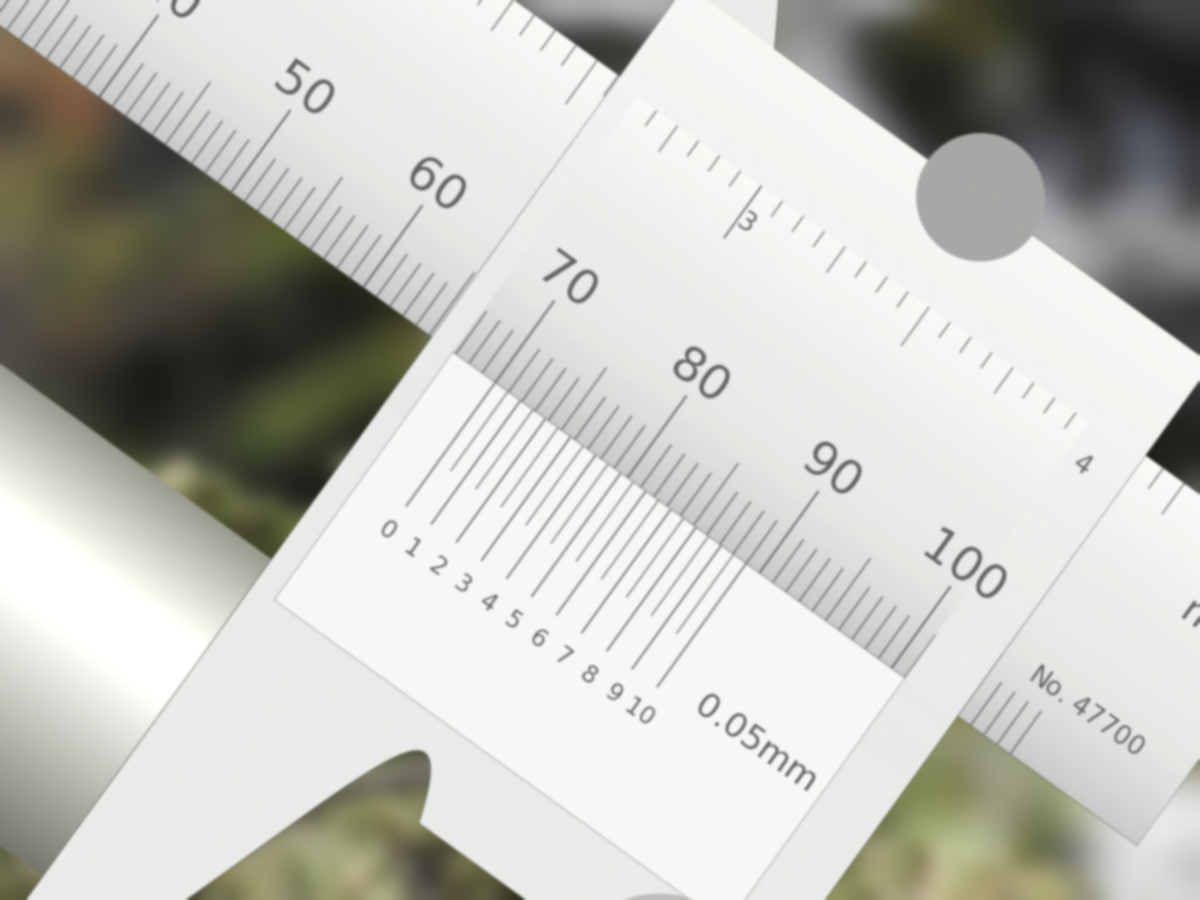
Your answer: 70.0mm
